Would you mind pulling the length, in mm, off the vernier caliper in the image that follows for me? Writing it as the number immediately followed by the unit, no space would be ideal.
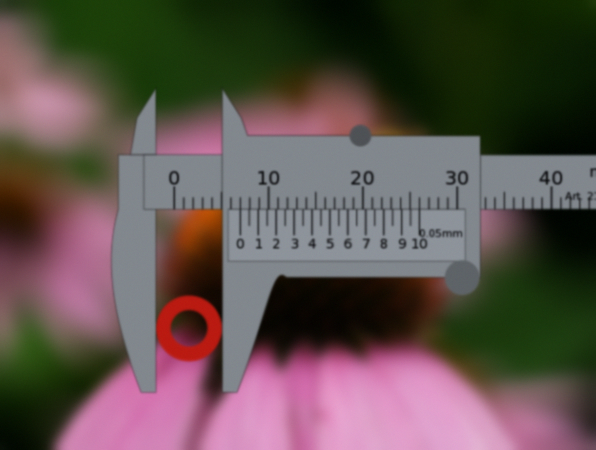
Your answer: 7.0mm
